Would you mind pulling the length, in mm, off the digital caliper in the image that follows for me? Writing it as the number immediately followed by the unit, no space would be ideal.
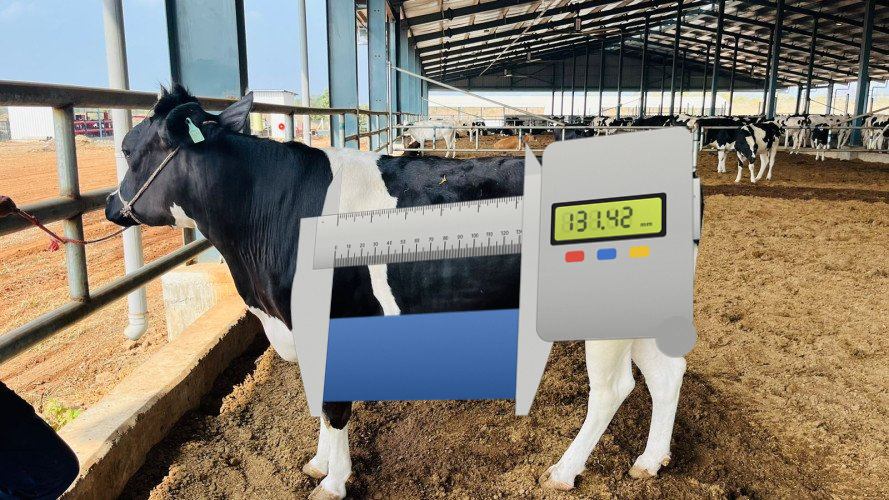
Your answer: 131.42mm
